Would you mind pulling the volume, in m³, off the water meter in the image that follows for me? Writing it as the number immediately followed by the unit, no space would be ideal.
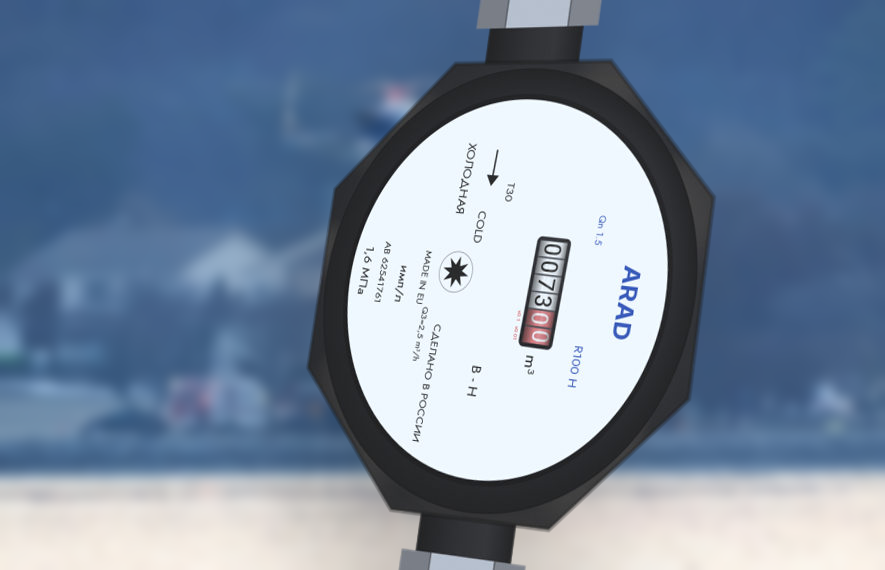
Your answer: 73.00m³
